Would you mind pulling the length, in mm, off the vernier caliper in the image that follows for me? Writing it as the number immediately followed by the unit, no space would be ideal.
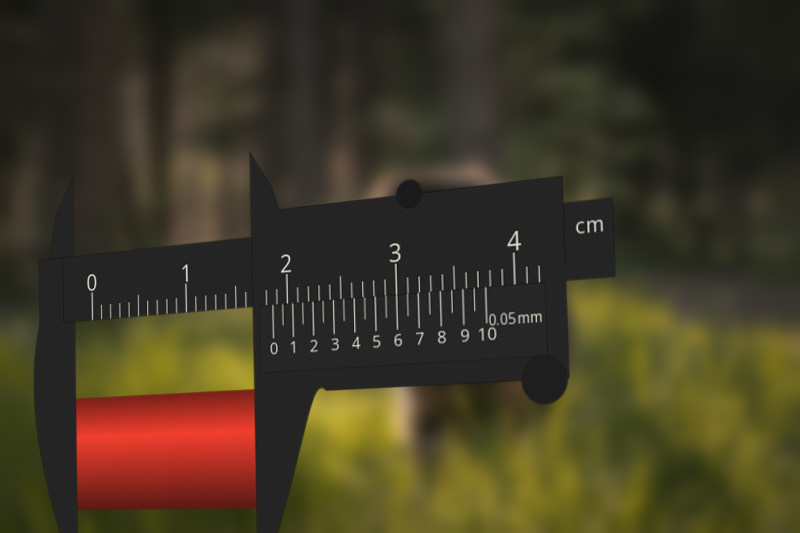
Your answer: 18.6mm
